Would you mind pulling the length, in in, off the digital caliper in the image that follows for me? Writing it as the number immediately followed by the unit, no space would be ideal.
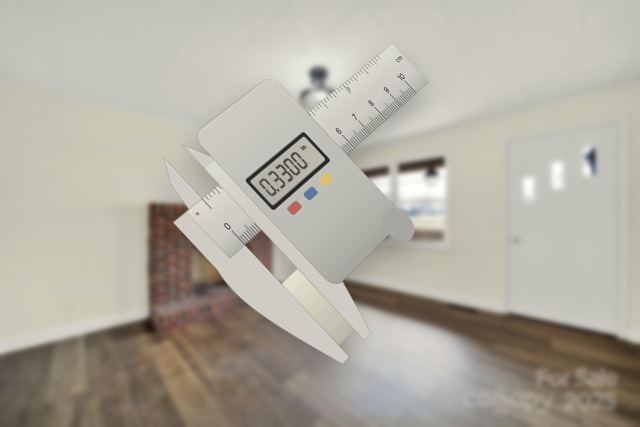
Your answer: 0.3300in
